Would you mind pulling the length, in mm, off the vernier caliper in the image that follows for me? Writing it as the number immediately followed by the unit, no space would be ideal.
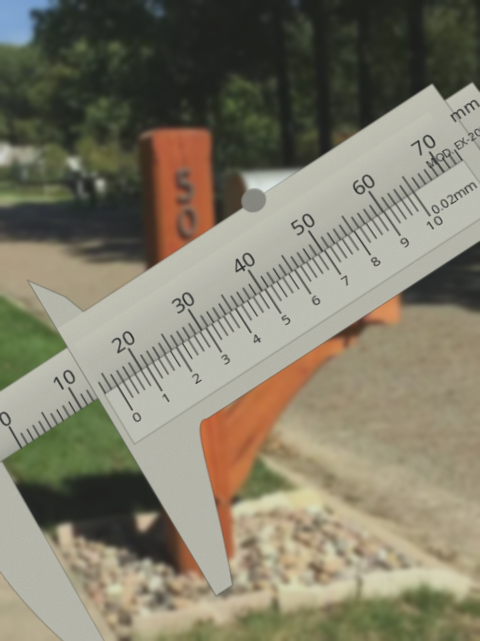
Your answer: 16.0mm
